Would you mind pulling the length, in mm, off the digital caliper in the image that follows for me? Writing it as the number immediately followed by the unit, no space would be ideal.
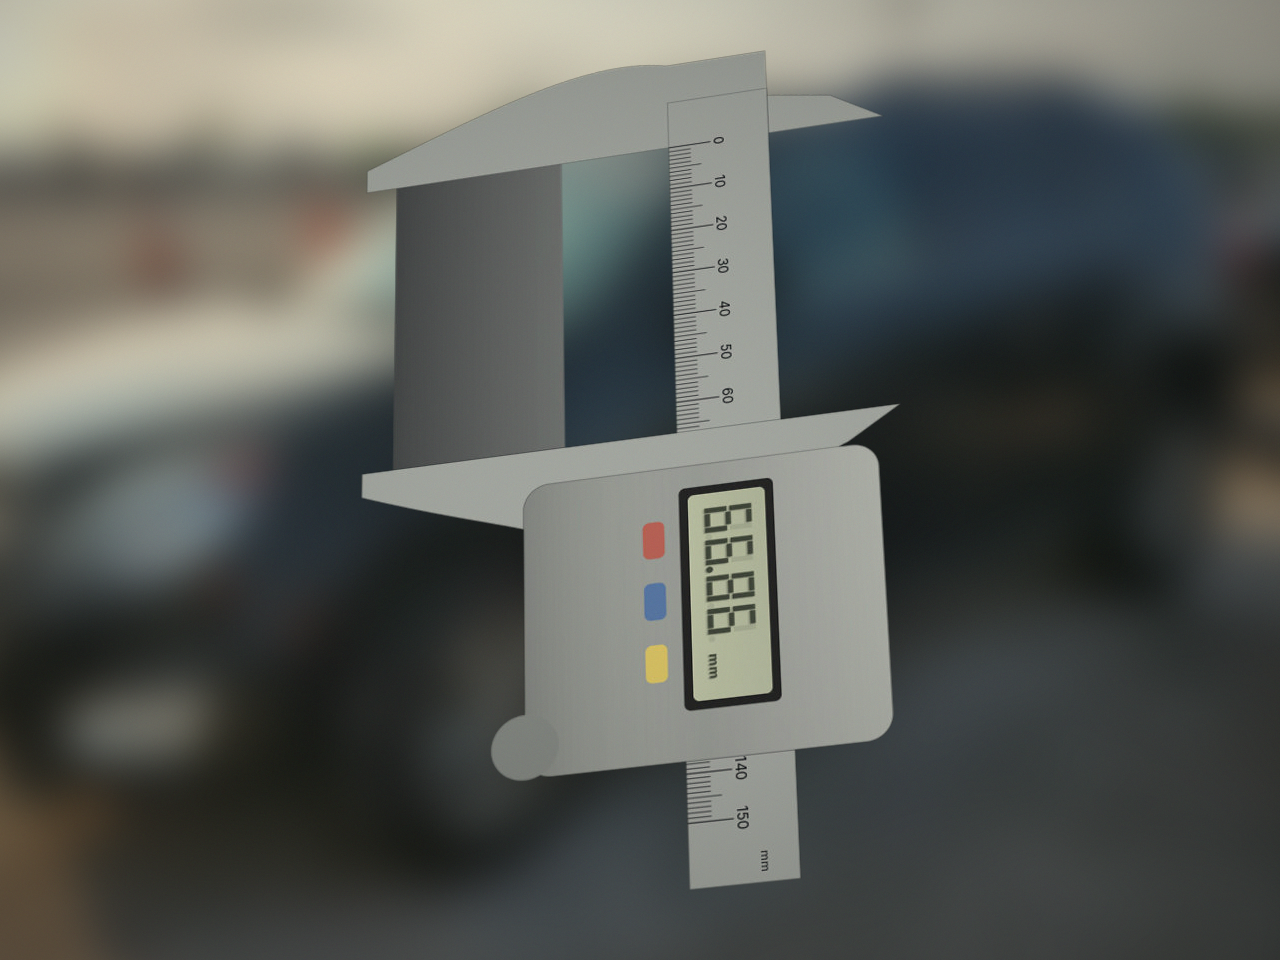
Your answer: 66.86mm
